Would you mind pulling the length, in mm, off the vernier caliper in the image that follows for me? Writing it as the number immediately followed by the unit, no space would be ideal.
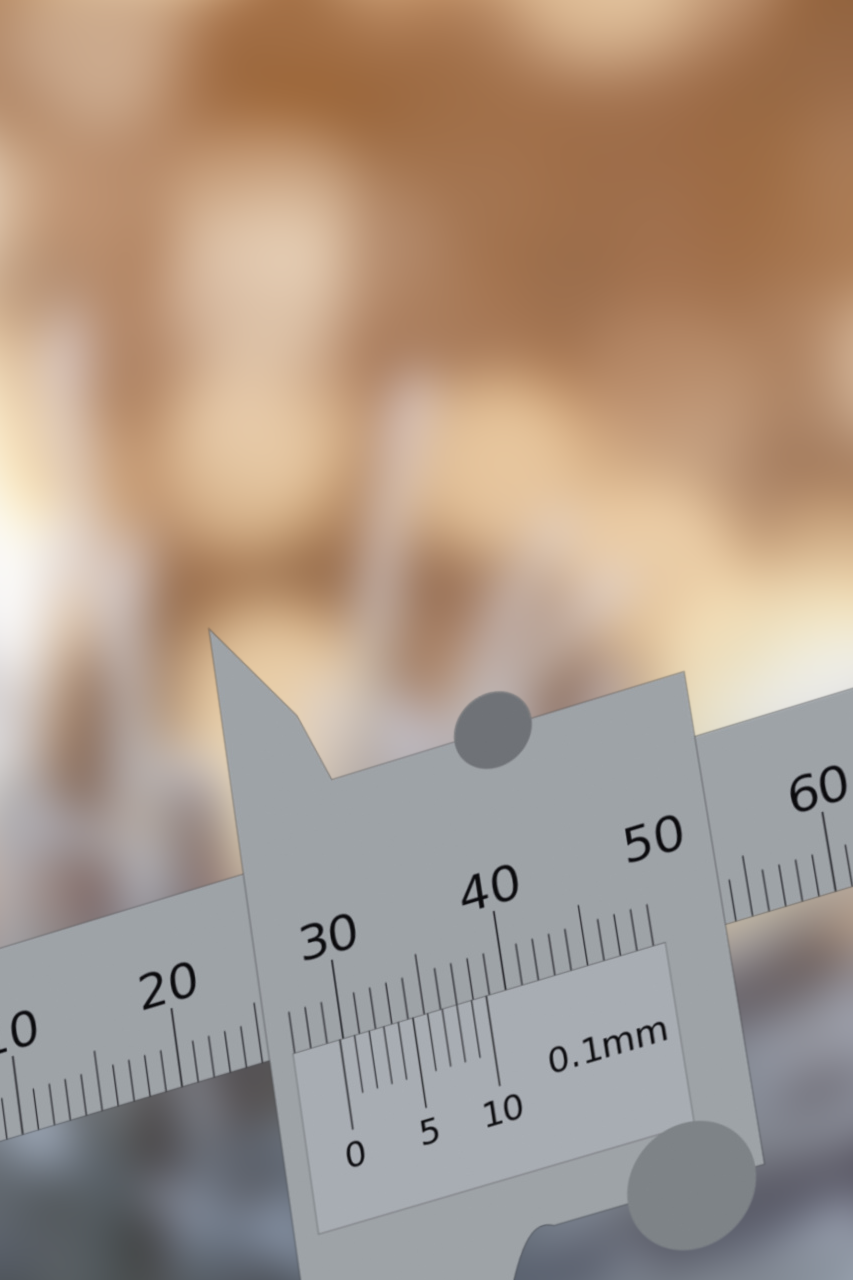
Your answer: 29.8mm
